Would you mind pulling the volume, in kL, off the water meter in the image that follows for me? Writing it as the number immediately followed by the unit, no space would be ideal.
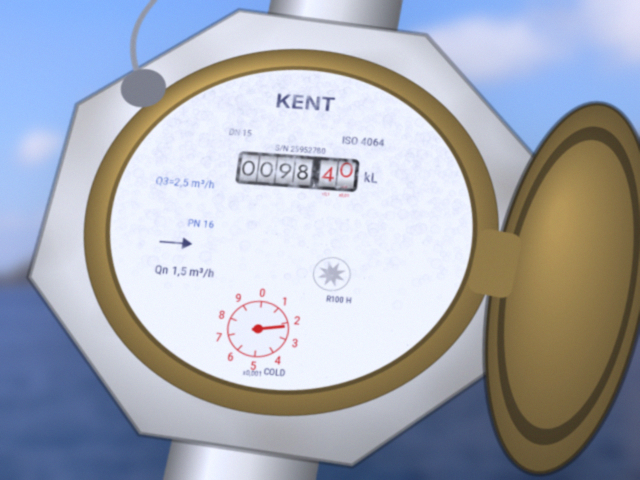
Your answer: 98.402kL
